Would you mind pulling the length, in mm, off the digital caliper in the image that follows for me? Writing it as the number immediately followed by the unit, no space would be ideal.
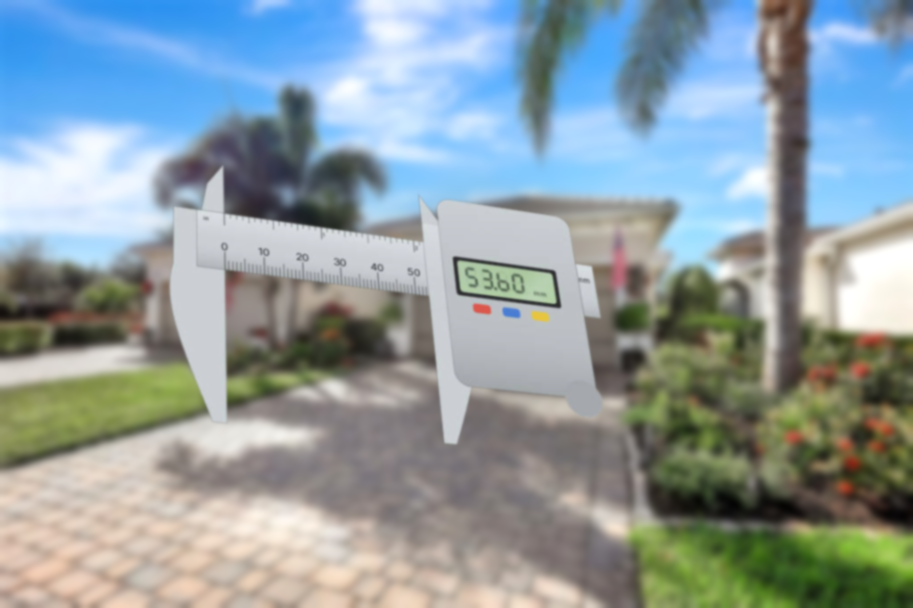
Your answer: 53.60mm
